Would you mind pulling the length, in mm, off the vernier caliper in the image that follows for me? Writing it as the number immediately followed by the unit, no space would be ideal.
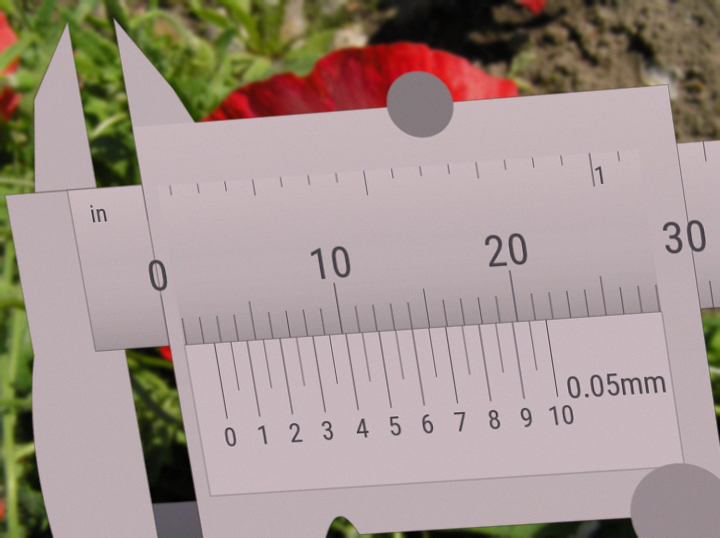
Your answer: 2.6mm
